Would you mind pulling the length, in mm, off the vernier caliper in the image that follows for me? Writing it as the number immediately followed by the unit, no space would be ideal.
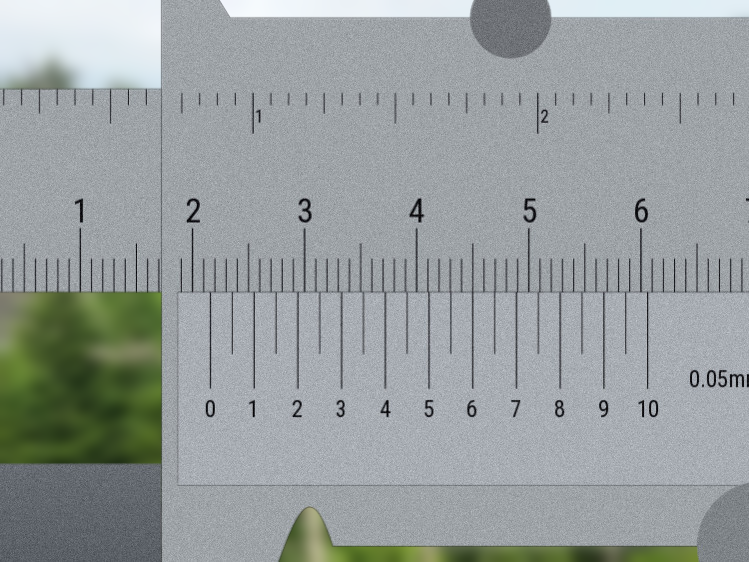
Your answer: 21.6mm
